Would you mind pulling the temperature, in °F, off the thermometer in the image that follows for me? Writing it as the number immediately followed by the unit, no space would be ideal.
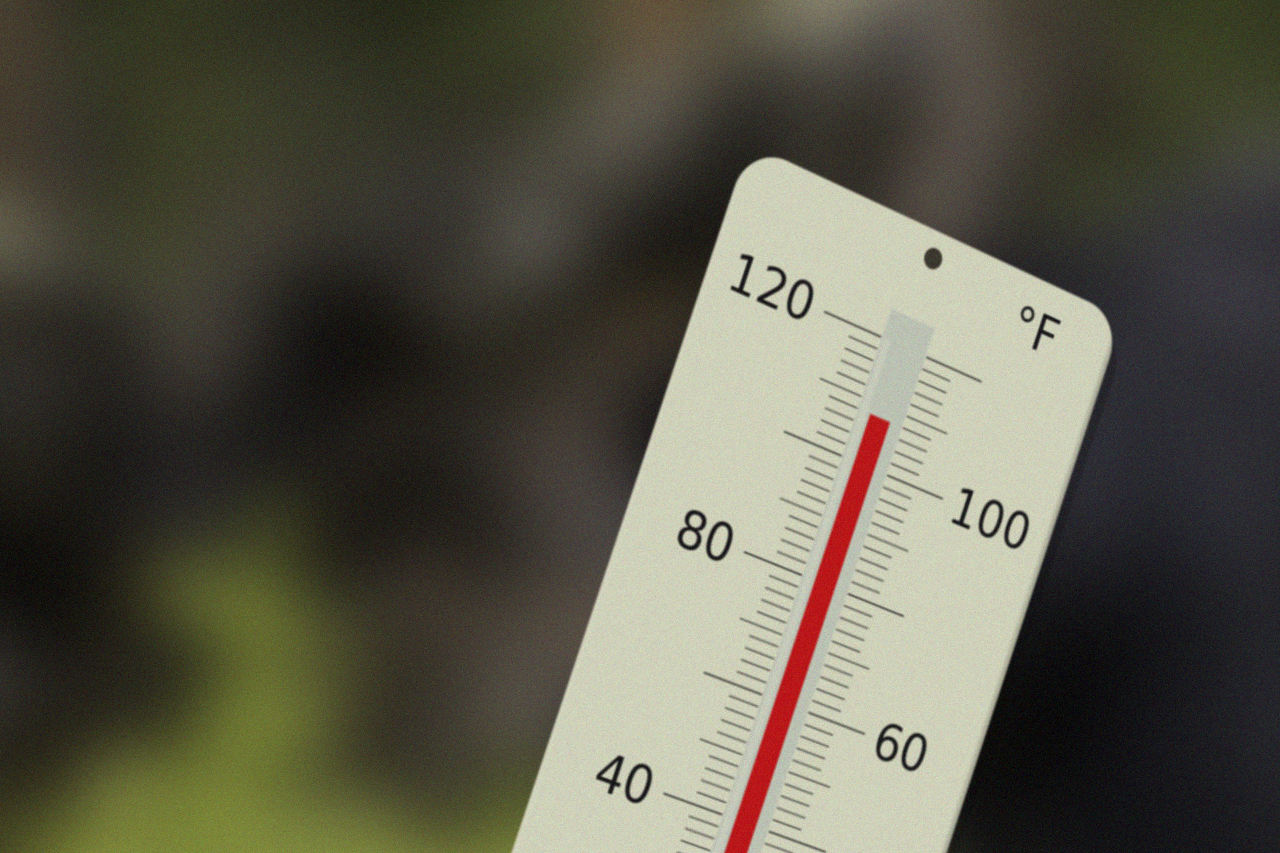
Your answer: 108°F
